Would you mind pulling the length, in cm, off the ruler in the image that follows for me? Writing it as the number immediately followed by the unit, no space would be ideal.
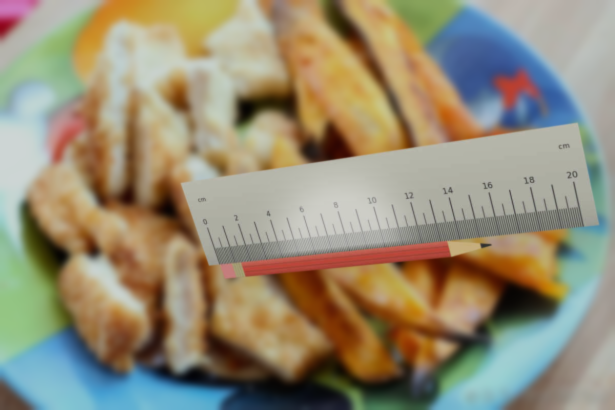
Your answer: 15.5cm
